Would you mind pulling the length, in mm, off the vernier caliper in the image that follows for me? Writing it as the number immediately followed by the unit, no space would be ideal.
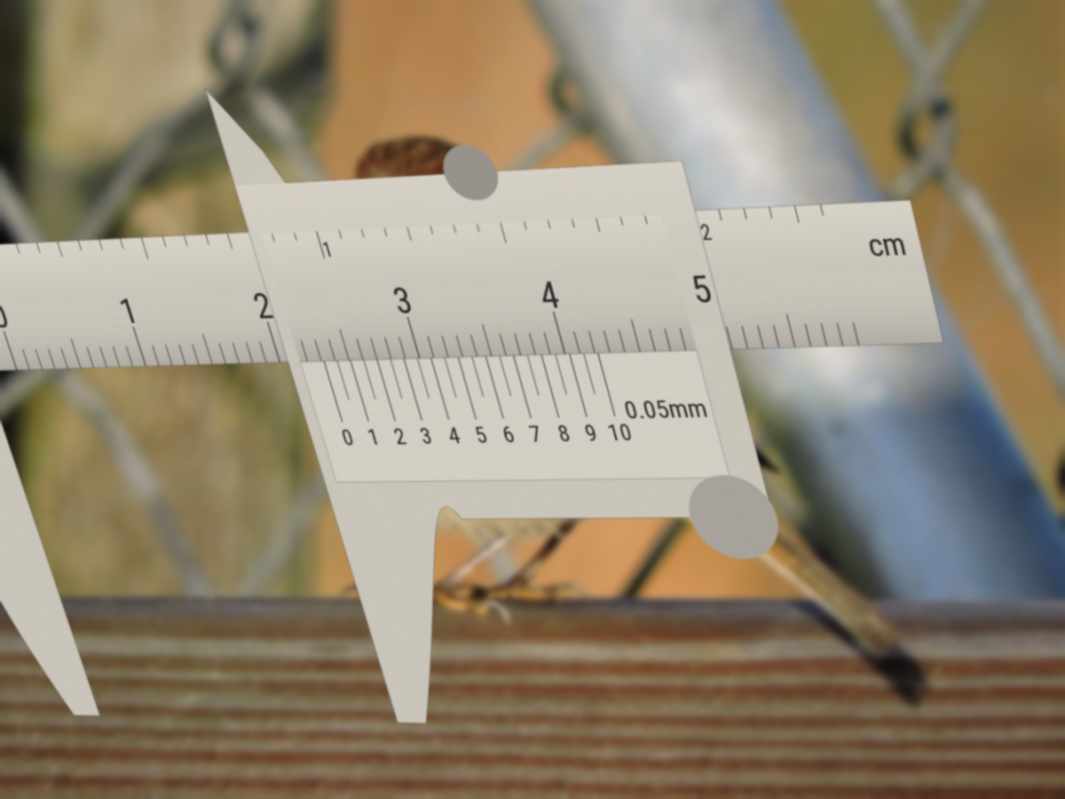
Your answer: 23.2mm
